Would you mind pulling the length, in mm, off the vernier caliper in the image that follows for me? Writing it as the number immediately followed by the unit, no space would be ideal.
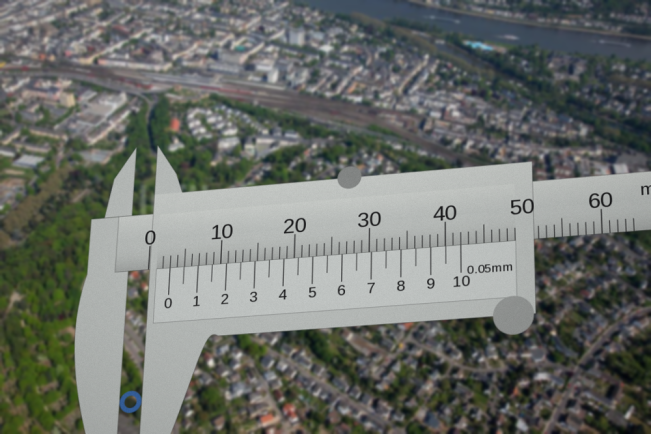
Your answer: 3.0mm
